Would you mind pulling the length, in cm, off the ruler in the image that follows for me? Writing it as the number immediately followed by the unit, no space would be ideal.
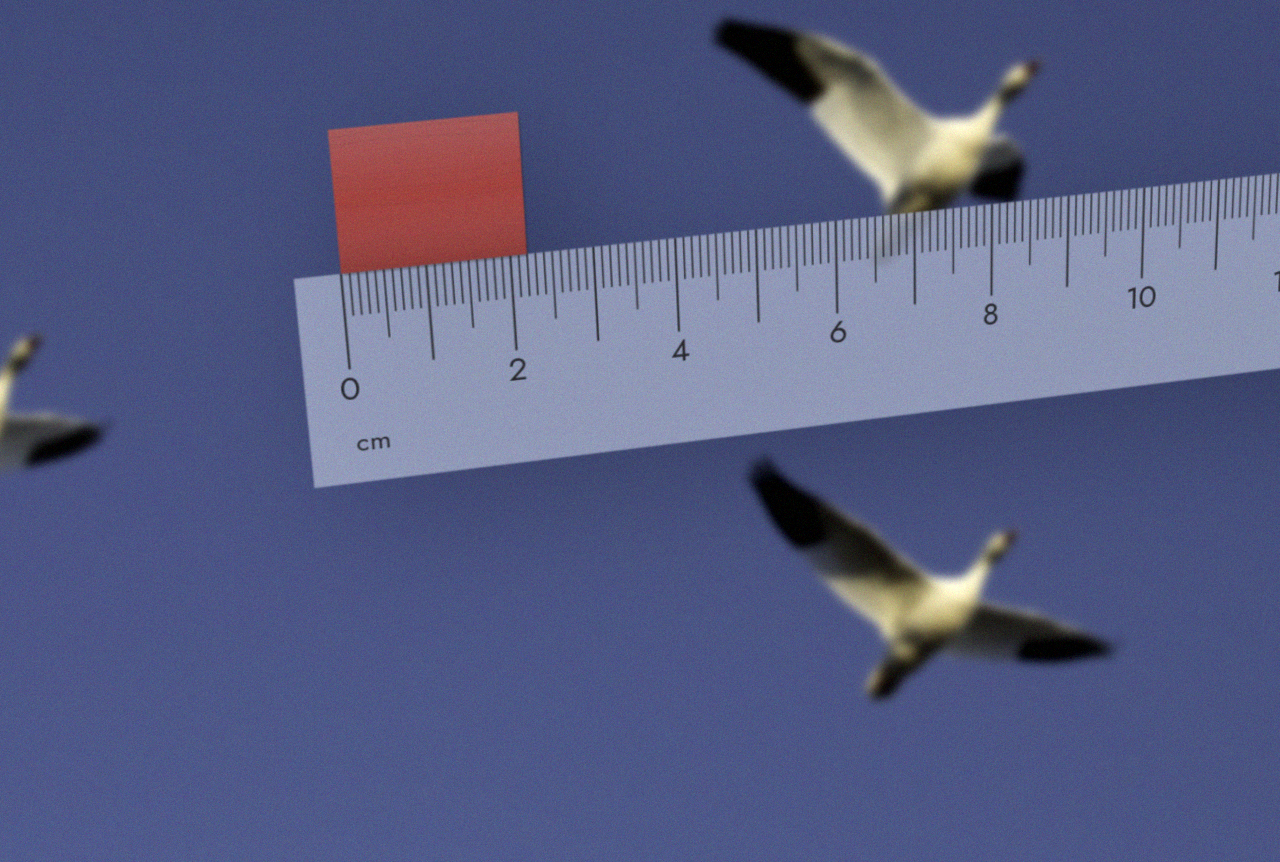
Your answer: 2.2cm
